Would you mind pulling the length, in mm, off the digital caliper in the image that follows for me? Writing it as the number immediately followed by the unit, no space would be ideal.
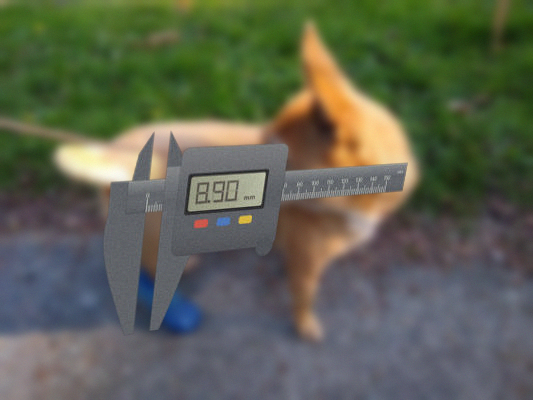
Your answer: 8.90mm
